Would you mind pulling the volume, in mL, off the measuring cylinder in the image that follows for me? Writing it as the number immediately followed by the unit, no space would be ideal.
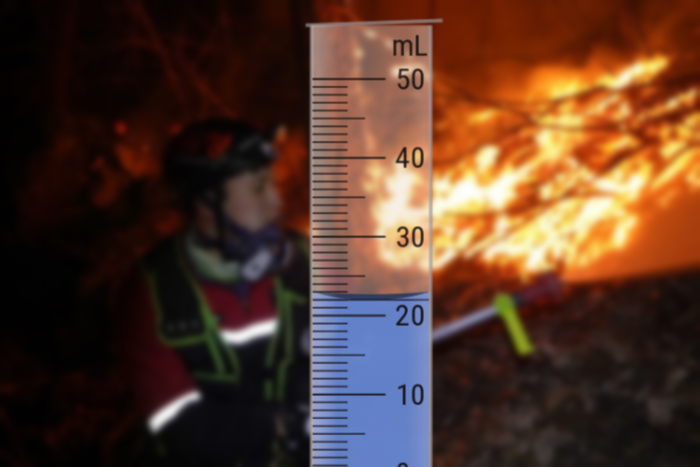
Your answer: 22mL
